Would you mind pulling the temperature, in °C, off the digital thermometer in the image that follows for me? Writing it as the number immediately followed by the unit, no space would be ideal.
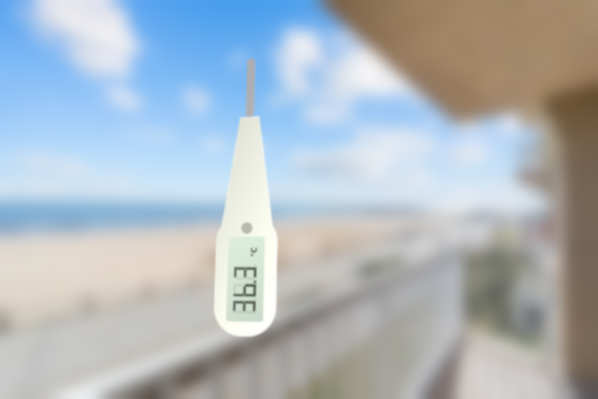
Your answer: 36.3°C
